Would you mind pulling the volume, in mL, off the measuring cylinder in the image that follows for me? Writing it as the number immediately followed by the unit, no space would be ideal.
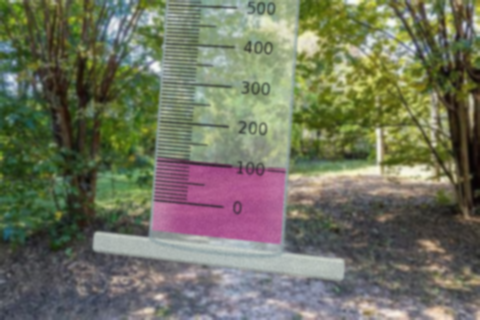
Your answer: 100mL
